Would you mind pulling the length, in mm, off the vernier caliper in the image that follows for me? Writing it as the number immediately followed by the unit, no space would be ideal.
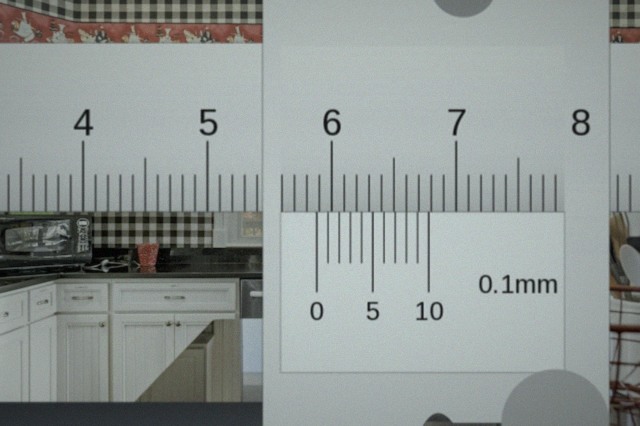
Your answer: 58.8mm
